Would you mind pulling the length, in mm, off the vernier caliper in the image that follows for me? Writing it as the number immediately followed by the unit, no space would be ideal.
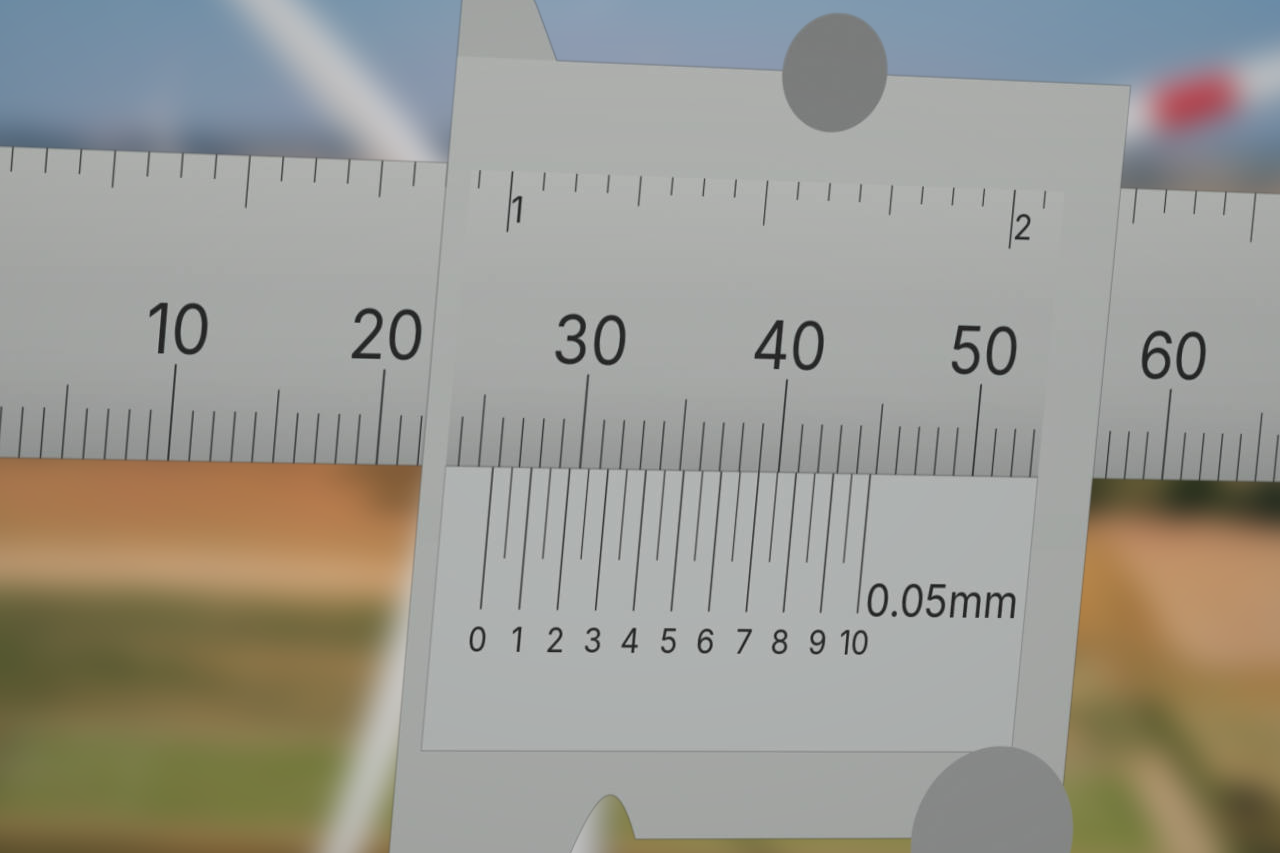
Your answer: 25.7mm
